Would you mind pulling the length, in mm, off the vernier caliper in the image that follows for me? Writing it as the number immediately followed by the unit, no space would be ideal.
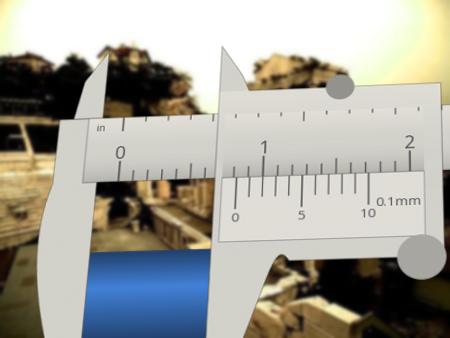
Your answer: 8.2mm
